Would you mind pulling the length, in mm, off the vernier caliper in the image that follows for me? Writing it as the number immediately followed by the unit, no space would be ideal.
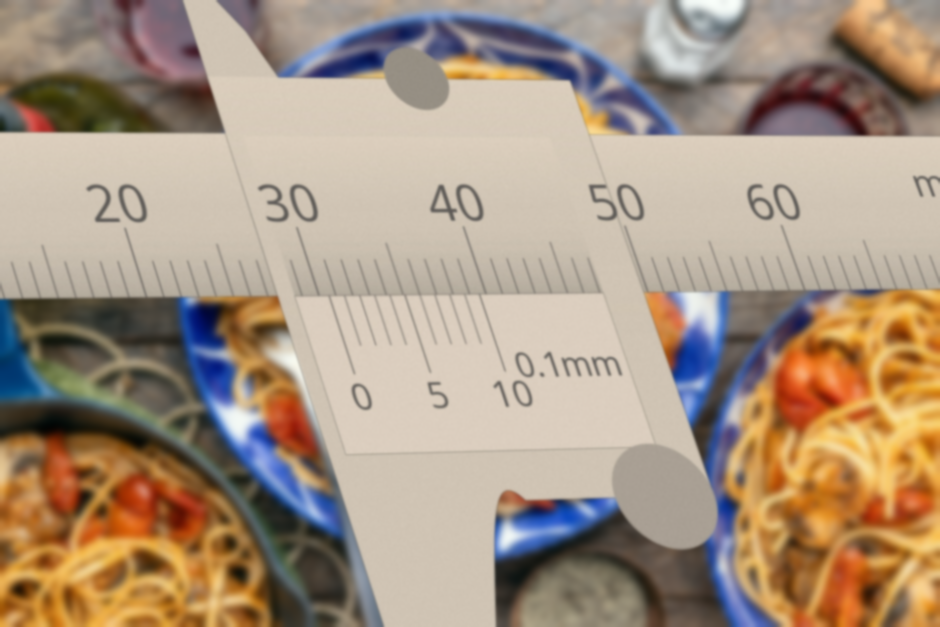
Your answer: 30.6mm
